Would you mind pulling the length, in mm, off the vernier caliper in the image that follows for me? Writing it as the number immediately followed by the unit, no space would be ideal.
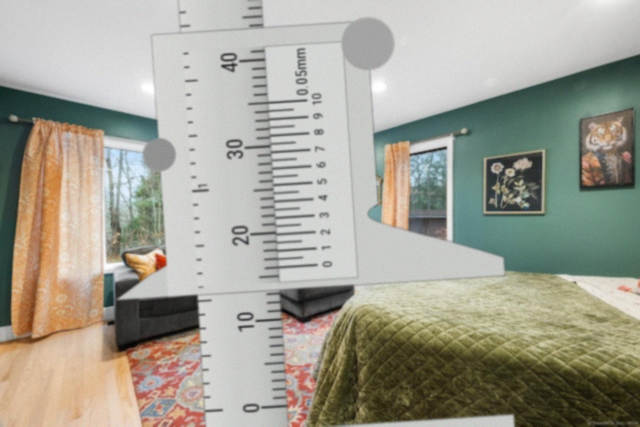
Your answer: 16.0mm
